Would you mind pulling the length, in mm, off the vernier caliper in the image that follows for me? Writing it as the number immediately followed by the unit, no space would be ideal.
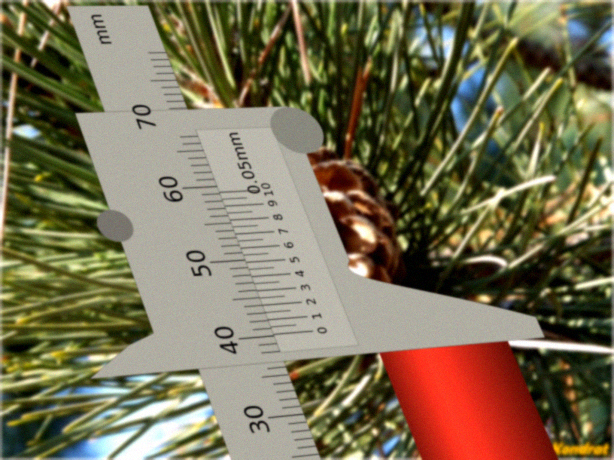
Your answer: 40.2mm
